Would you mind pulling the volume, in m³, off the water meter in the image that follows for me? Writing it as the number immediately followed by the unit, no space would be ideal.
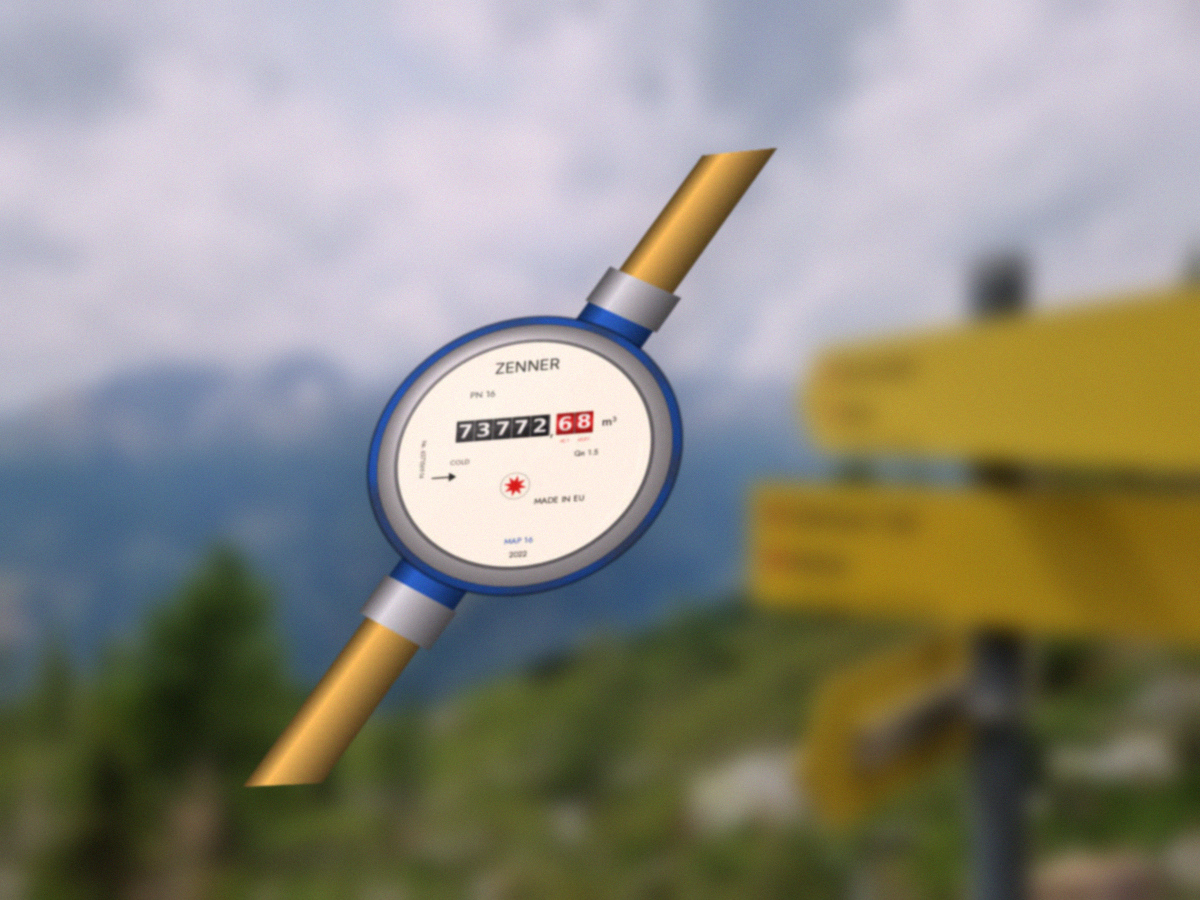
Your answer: 73772.68m³
